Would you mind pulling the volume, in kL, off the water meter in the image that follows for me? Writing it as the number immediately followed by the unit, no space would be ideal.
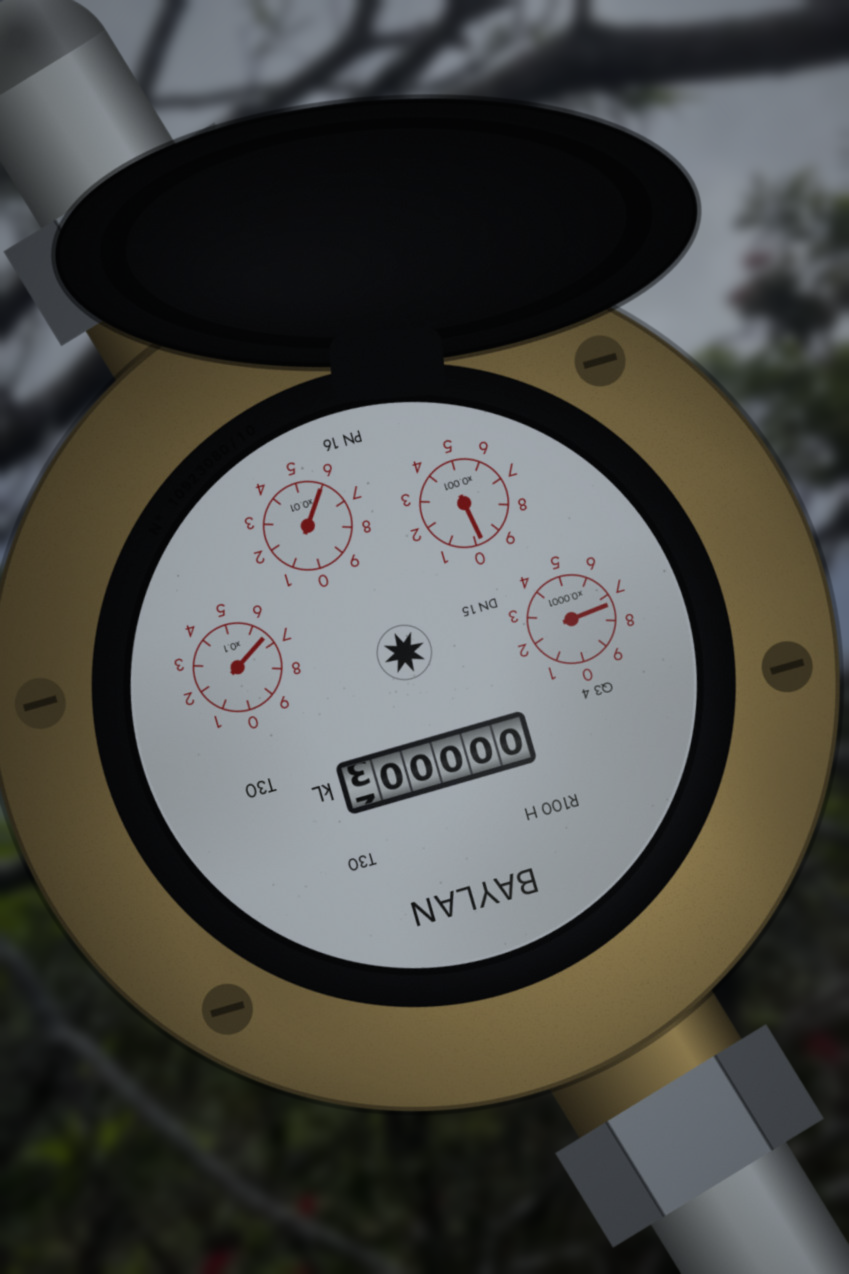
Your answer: 2.6597kL
